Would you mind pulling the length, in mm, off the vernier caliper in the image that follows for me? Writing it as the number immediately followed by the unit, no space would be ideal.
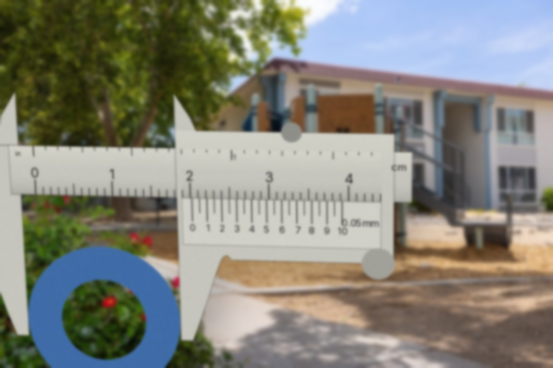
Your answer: 20.2mm
